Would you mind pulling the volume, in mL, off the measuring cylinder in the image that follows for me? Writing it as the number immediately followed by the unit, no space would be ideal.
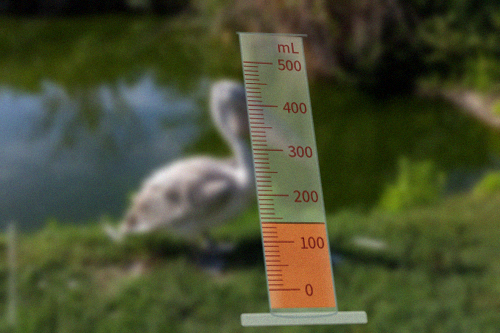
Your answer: 140mL
